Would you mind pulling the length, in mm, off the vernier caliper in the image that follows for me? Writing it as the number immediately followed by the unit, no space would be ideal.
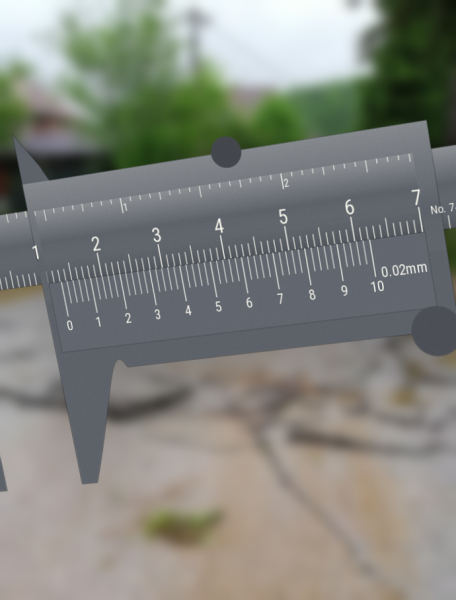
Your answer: 13.2mm
